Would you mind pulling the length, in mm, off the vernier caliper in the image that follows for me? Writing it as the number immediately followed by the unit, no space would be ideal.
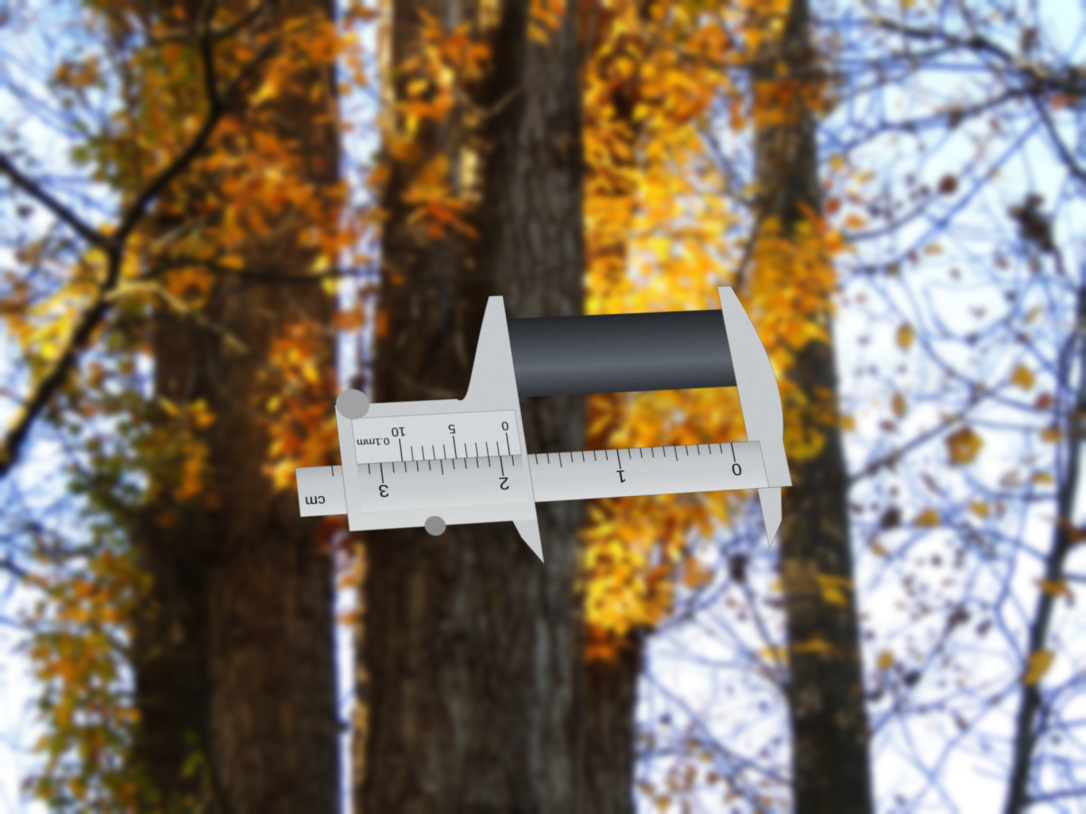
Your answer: 19.2mm
